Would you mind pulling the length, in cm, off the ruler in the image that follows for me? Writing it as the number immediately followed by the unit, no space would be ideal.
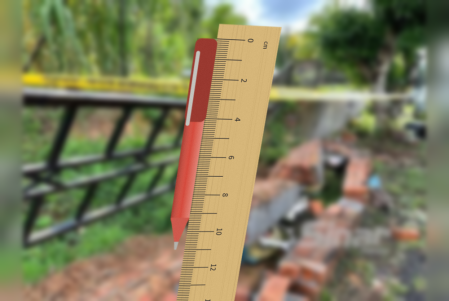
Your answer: 11cm
